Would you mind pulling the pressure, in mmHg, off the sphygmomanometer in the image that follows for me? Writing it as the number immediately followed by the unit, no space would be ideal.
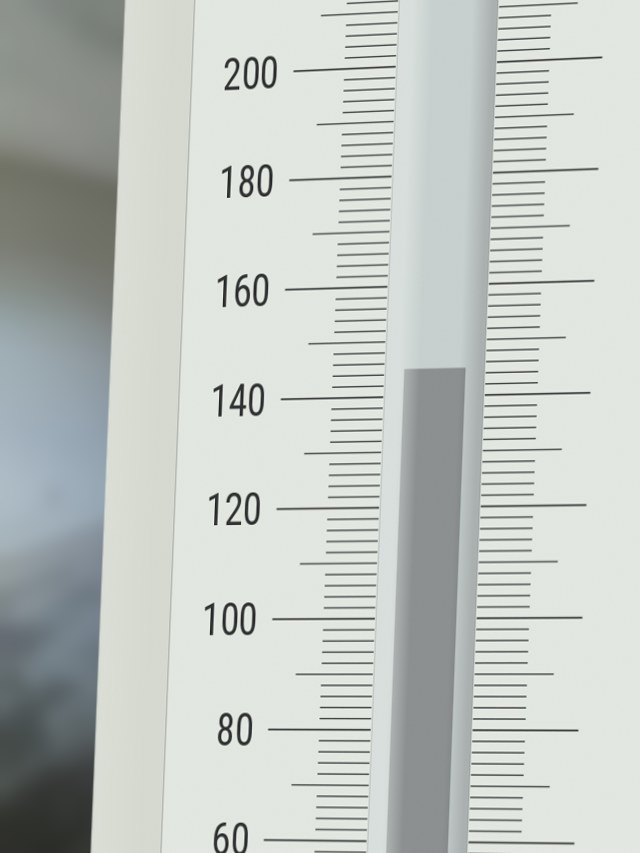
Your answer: 145mmHg
